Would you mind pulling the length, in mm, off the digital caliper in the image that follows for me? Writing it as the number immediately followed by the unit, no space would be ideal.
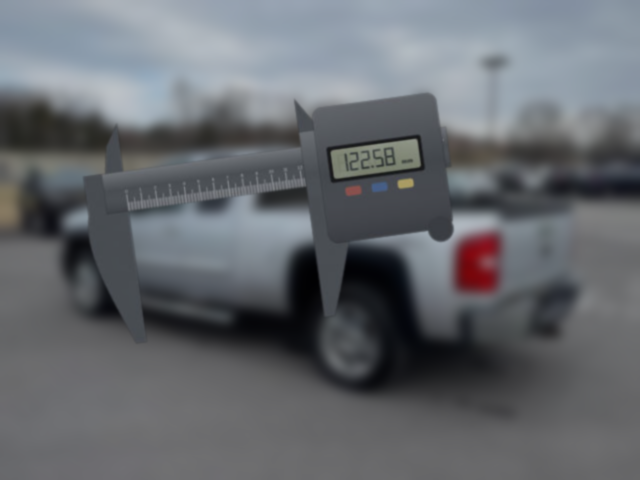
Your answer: 122.58mm
